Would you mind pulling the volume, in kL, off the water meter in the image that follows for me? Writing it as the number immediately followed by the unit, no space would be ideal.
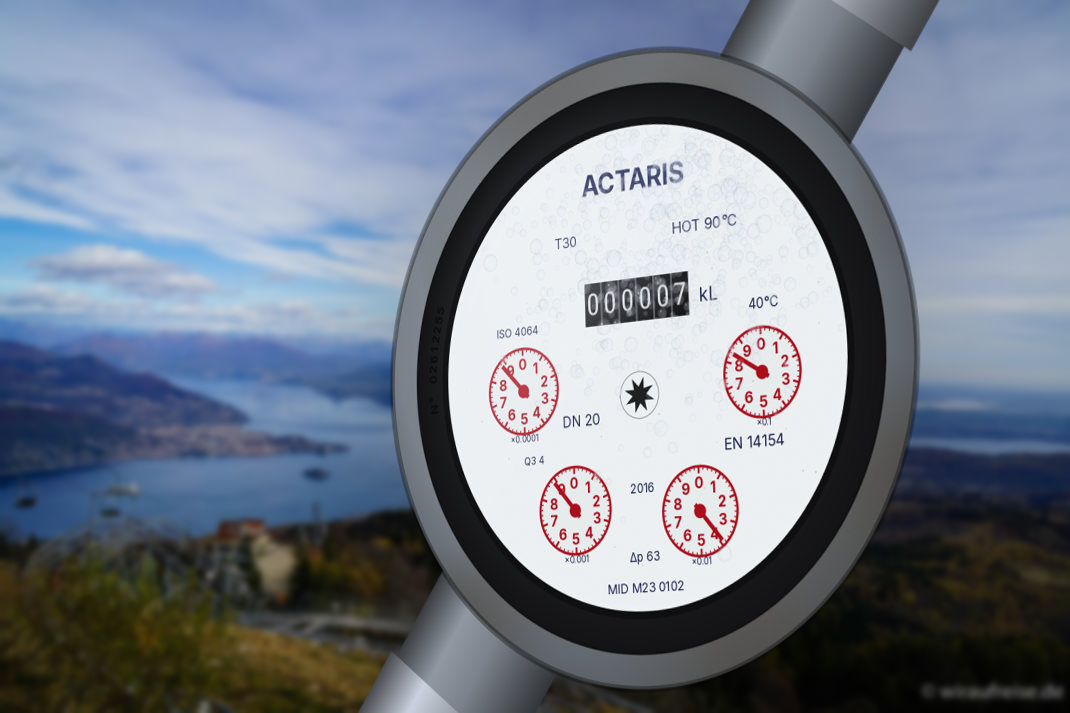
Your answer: 7.8388kL
